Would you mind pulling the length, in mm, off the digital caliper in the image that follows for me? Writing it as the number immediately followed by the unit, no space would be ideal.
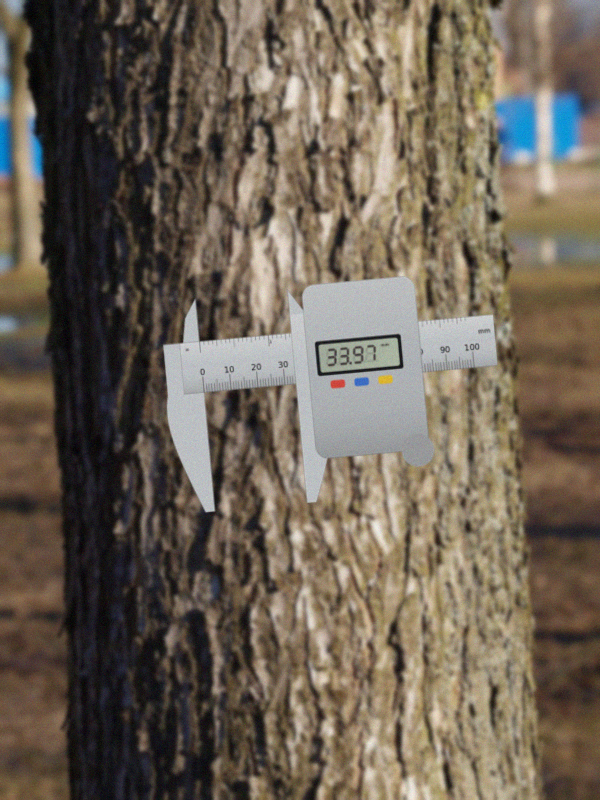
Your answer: 33.97mm
